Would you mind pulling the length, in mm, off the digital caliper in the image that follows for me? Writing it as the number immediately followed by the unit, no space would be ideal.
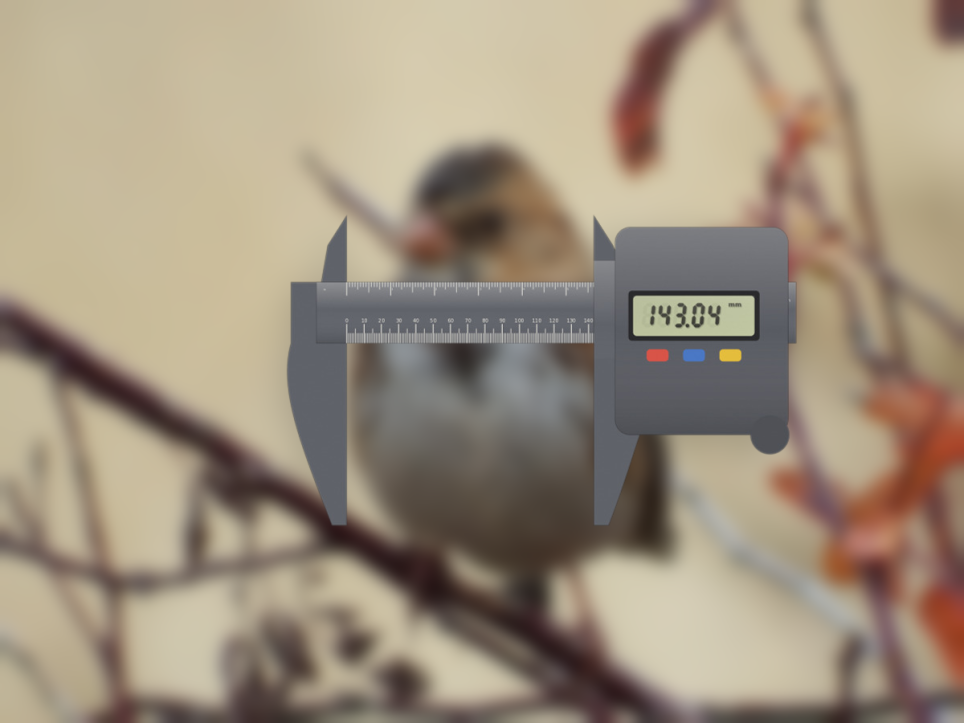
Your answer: 143.04mm
